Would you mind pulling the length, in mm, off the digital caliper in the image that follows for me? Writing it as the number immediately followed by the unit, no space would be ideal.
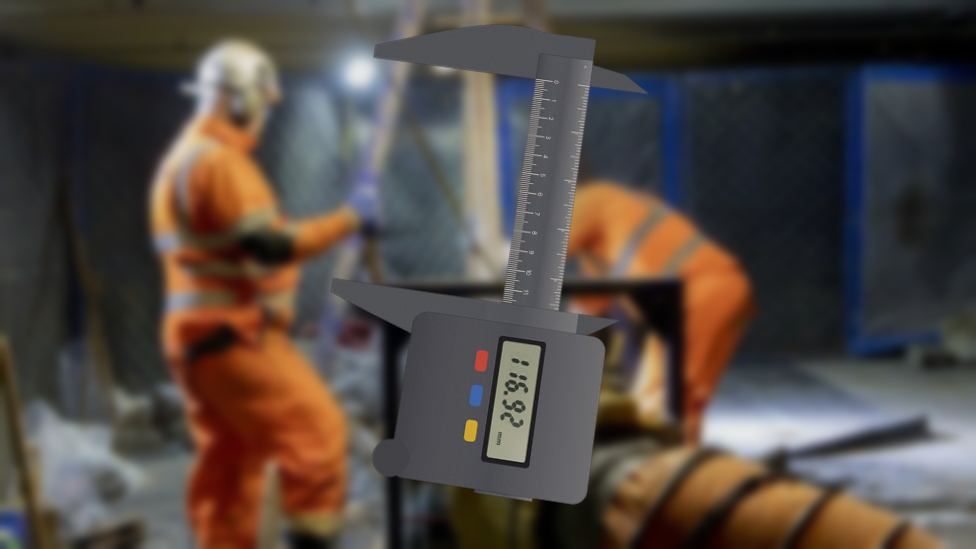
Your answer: 116.92mm
